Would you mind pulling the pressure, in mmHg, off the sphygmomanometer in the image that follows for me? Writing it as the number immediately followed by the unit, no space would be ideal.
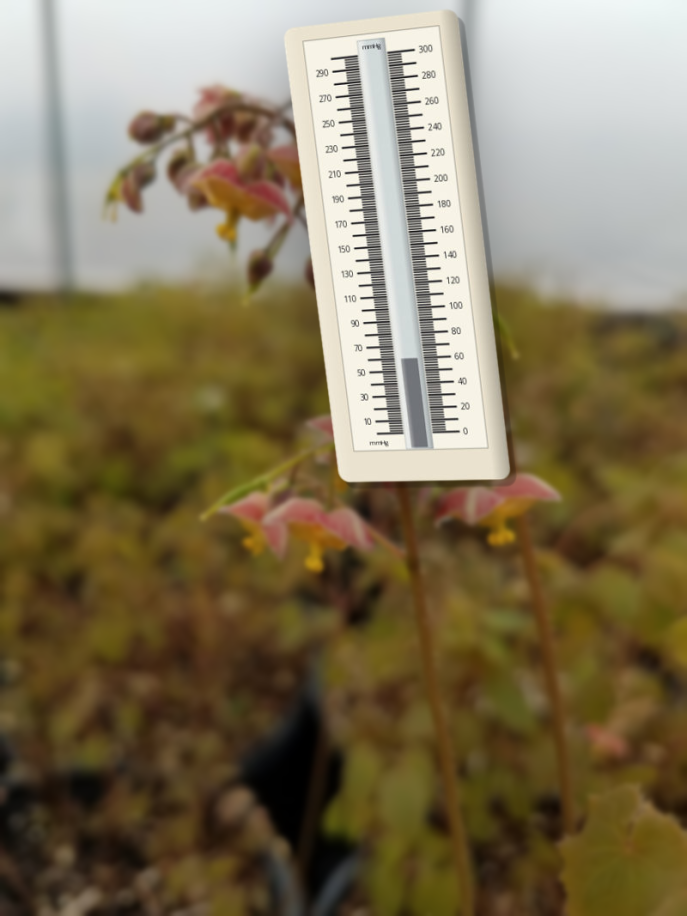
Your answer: 60mmHg
